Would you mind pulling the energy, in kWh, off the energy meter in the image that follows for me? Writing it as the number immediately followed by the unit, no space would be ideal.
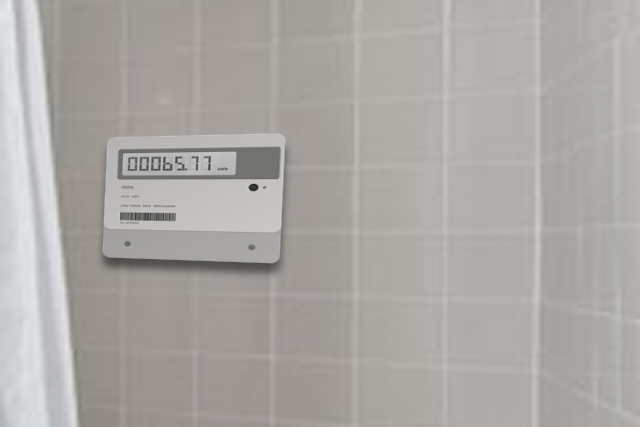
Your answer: 65.77kWh
